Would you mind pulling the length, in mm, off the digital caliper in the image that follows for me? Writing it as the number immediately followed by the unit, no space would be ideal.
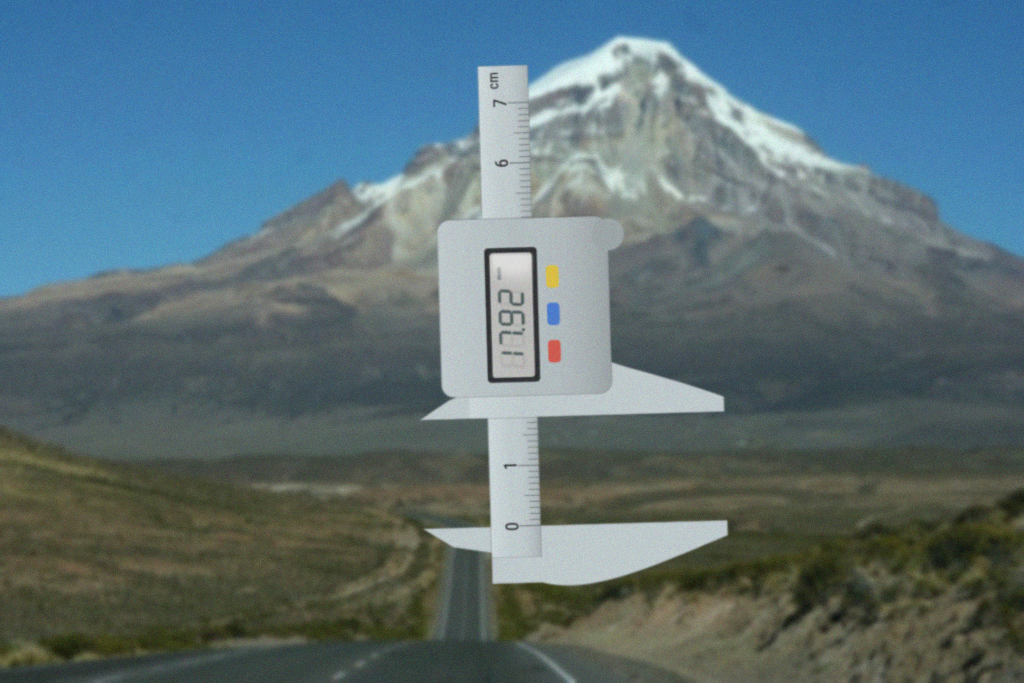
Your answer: 17.92mm
